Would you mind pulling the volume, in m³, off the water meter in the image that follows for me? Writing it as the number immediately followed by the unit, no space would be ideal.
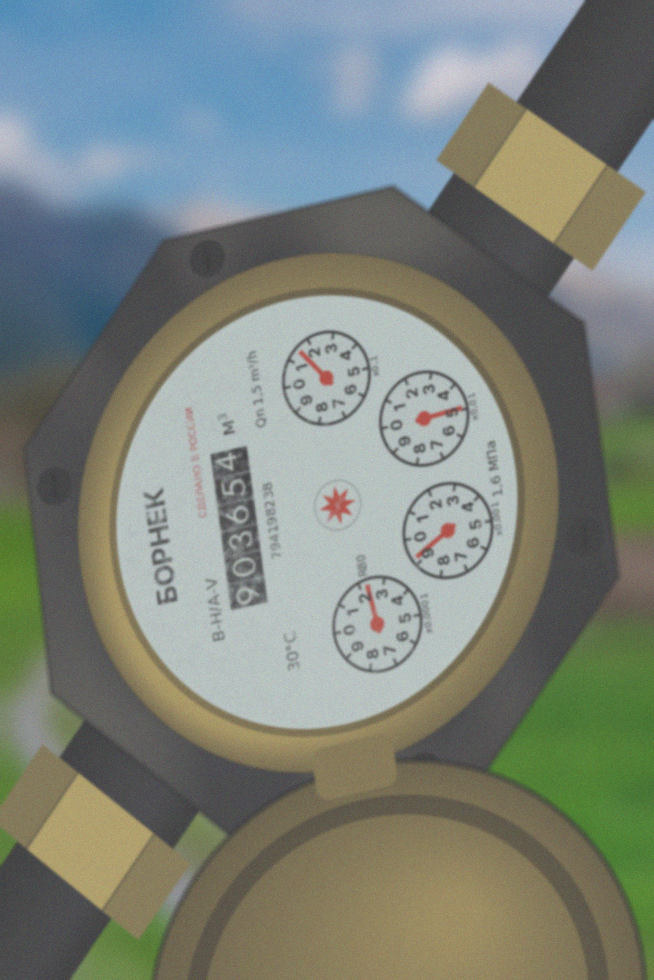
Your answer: 903654.1492m³
